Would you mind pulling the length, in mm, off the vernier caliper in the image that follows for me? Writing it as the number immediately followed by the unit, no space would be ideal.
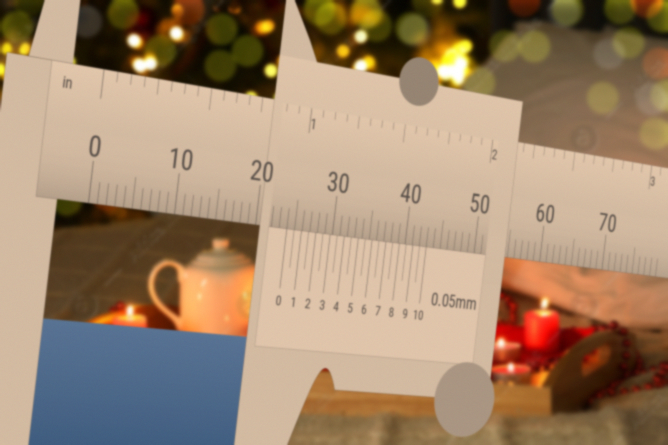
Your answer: 24.0mm
